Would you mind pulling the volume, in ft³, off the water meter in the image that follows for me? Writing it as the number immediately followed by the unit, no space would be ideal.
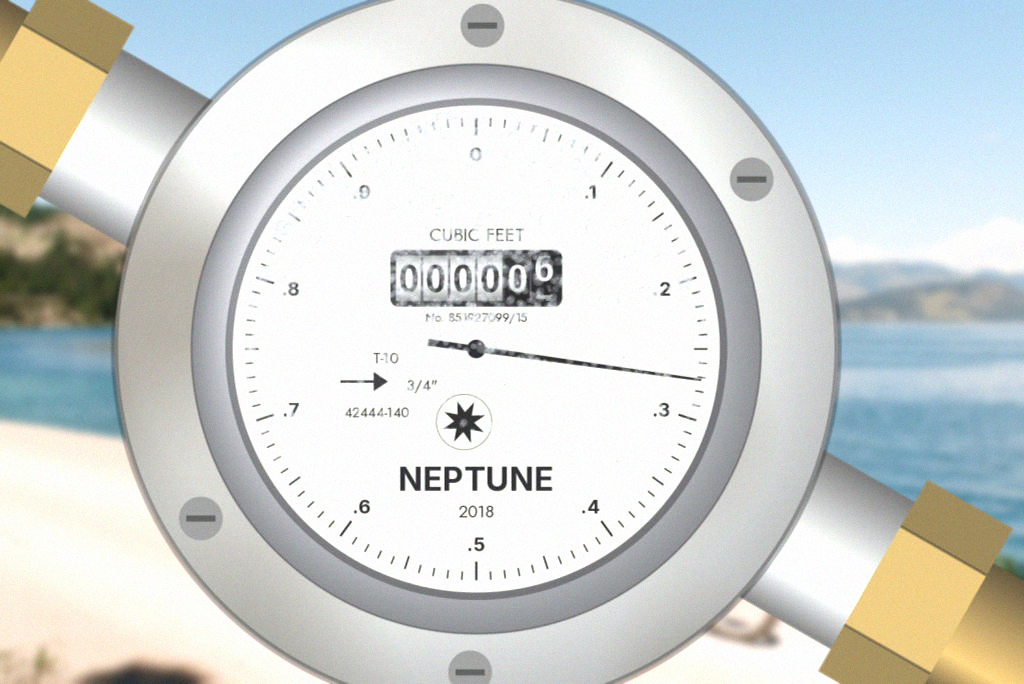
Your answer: 6.27ft³
